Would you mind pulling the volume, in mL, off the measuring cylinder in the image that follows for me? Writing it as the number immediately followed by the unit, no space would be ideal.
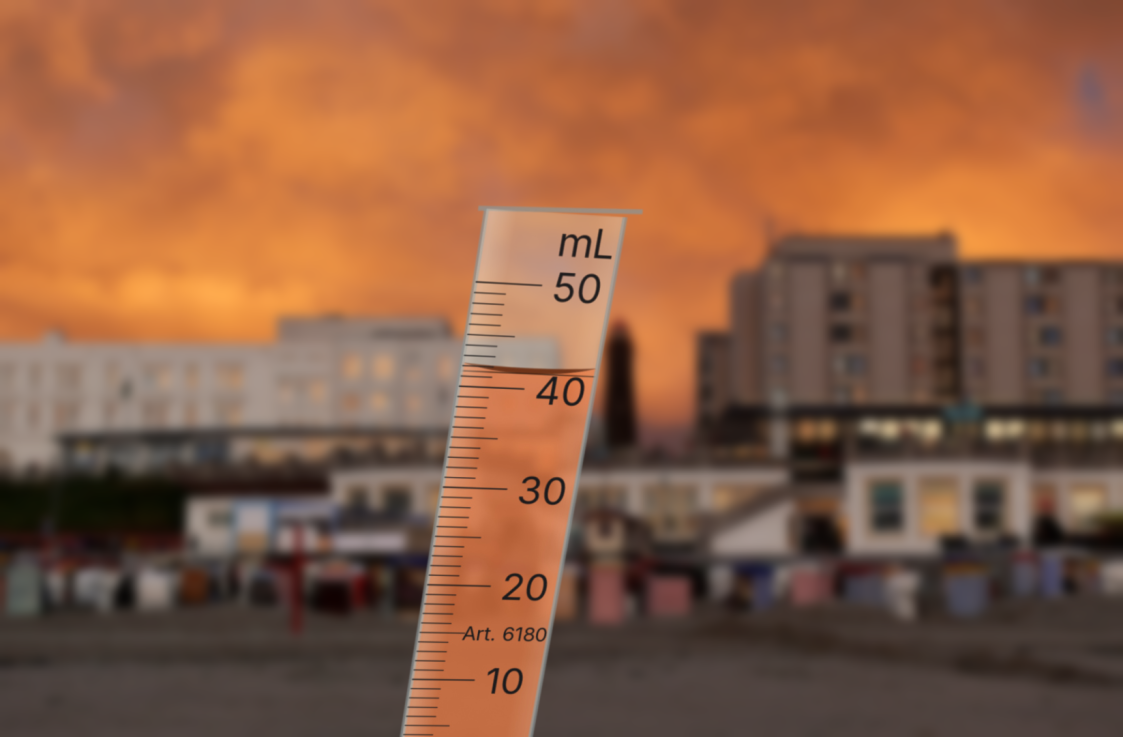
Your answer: 41.5mL
